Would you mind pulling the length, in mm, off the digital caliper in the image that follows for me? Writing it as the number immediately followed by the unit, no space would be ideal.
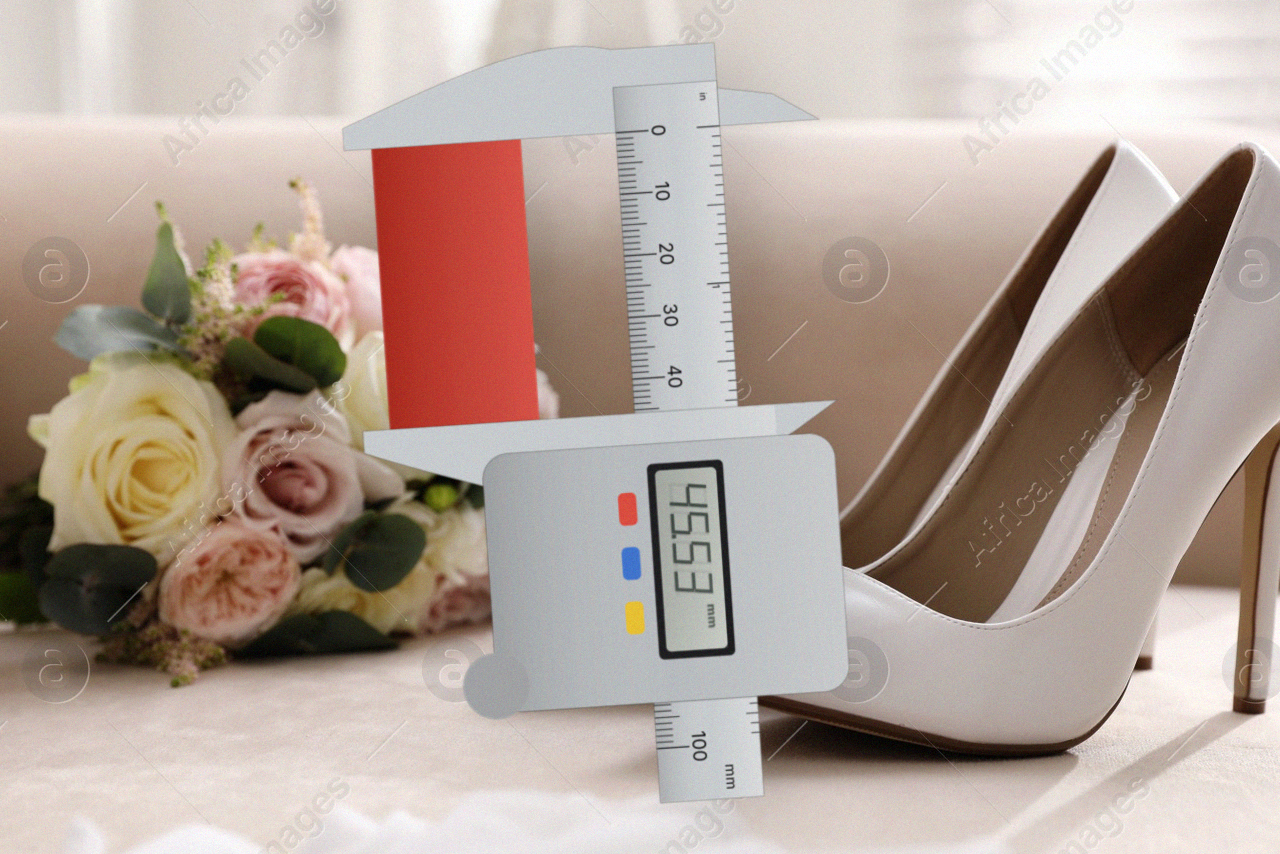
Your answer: 45.53mm
